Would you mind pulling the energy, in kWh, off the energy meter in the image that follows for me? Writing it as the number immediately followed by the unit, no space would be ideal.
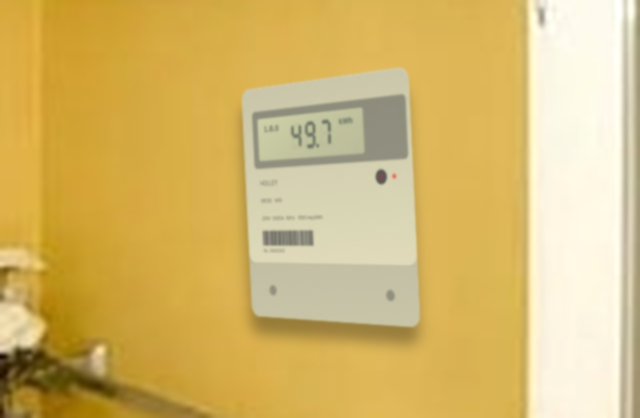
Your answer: 49.7kWh
